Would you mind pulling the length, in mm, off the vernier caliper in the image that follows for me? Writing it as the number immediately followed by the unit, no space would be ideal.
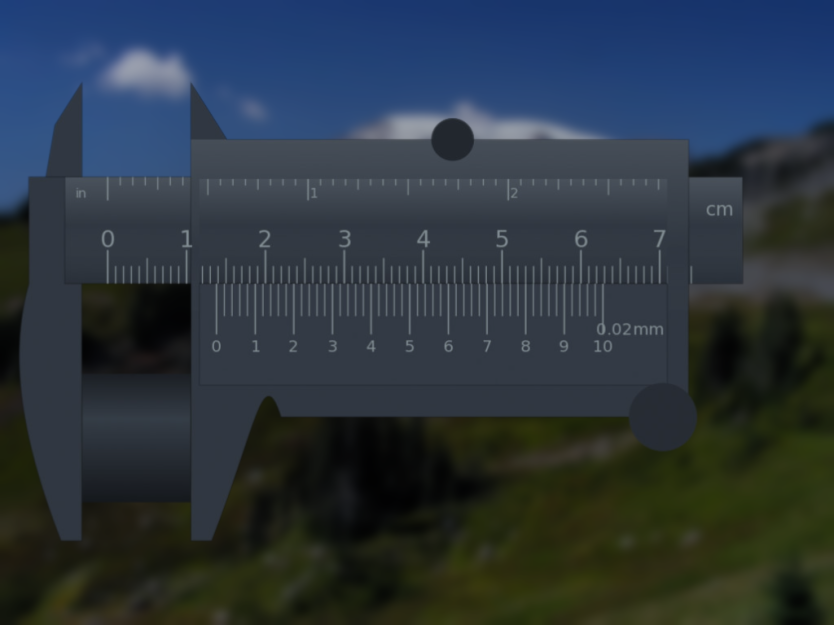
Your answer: 13.8mm
